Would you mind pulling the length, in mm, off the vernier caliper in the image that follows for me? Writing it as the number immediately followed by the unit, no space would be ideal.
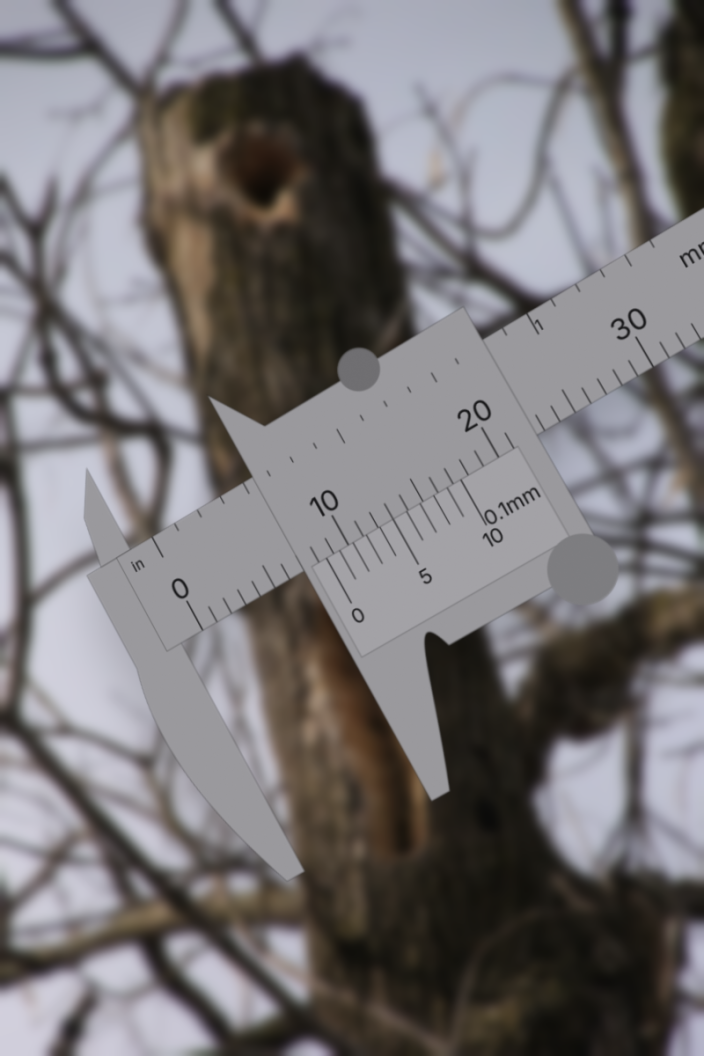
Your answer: 8.5mm
